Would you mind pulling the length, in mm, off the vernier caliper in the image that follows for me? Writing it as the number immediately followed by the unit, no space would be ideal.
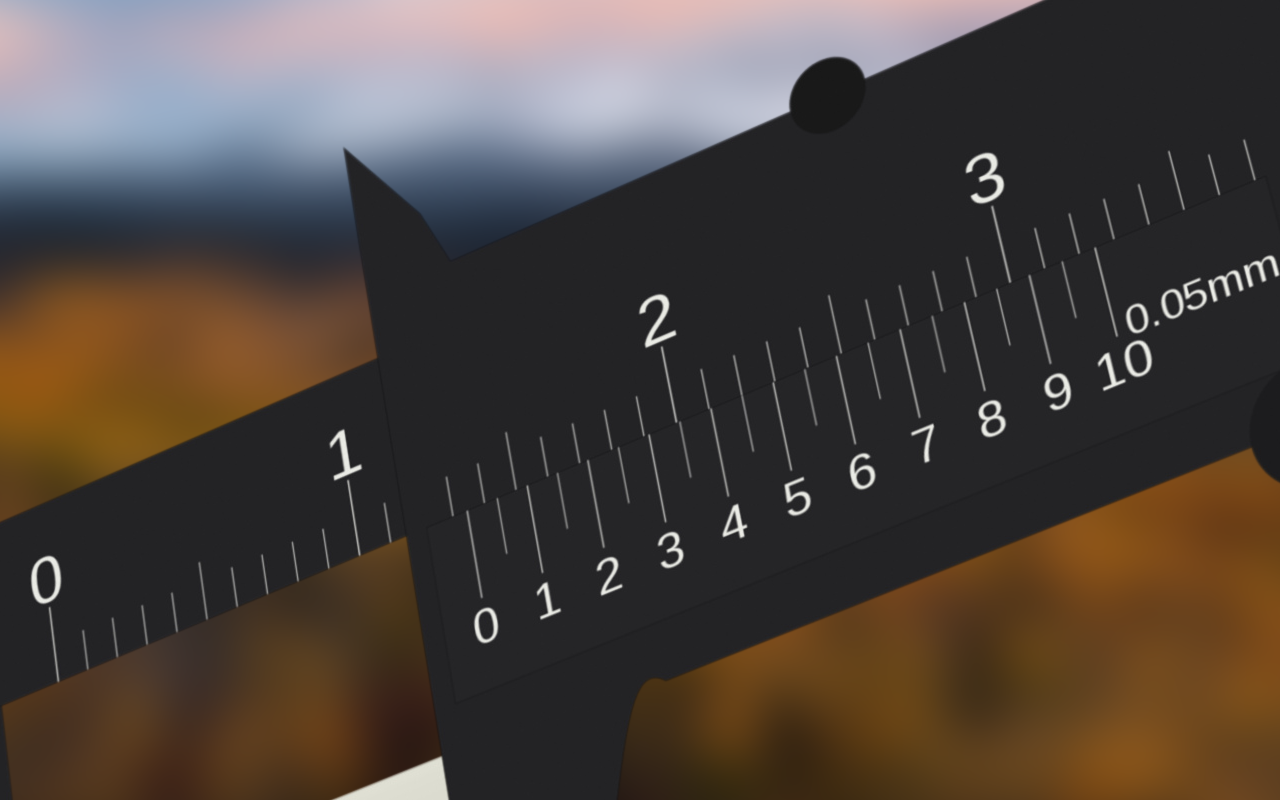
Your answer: 13.45mm
